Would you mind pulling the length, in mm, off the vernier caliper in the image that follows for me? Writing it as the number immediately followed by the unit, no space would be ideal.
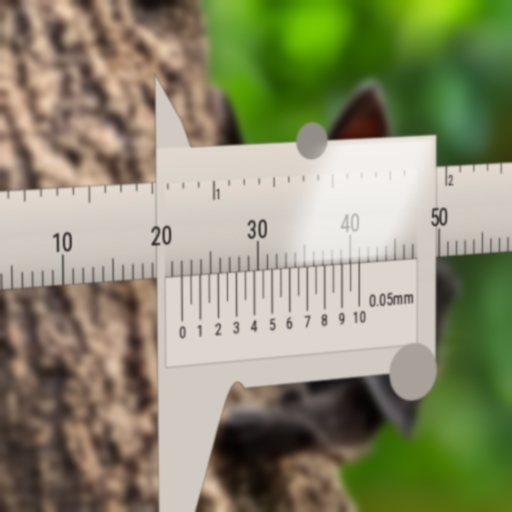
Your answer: 22.0mm
